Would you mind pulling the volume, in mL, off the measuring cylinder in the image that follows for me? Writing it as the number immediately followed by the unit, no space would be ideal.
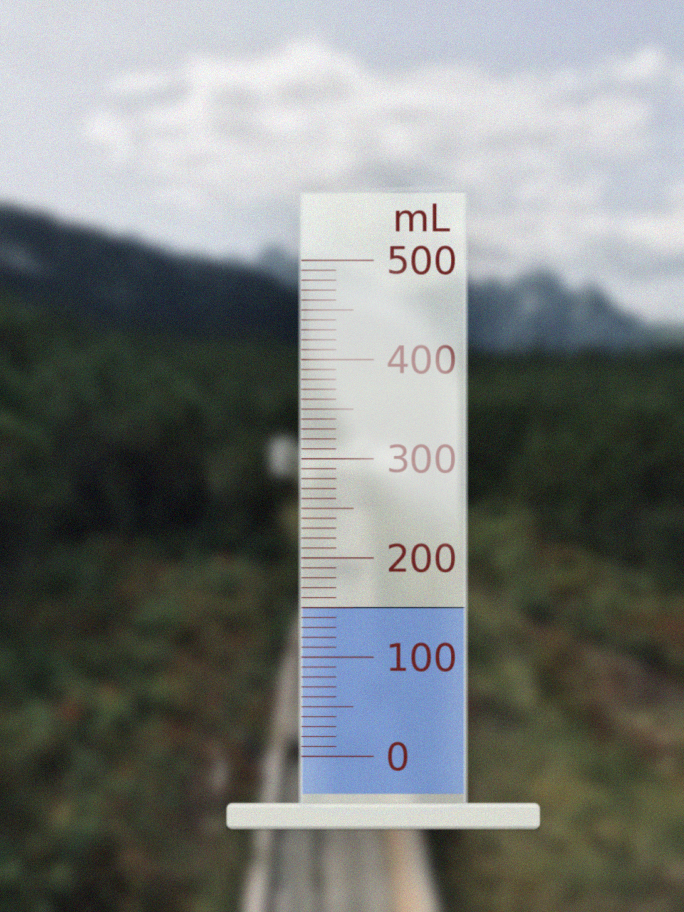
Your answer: 150mL
